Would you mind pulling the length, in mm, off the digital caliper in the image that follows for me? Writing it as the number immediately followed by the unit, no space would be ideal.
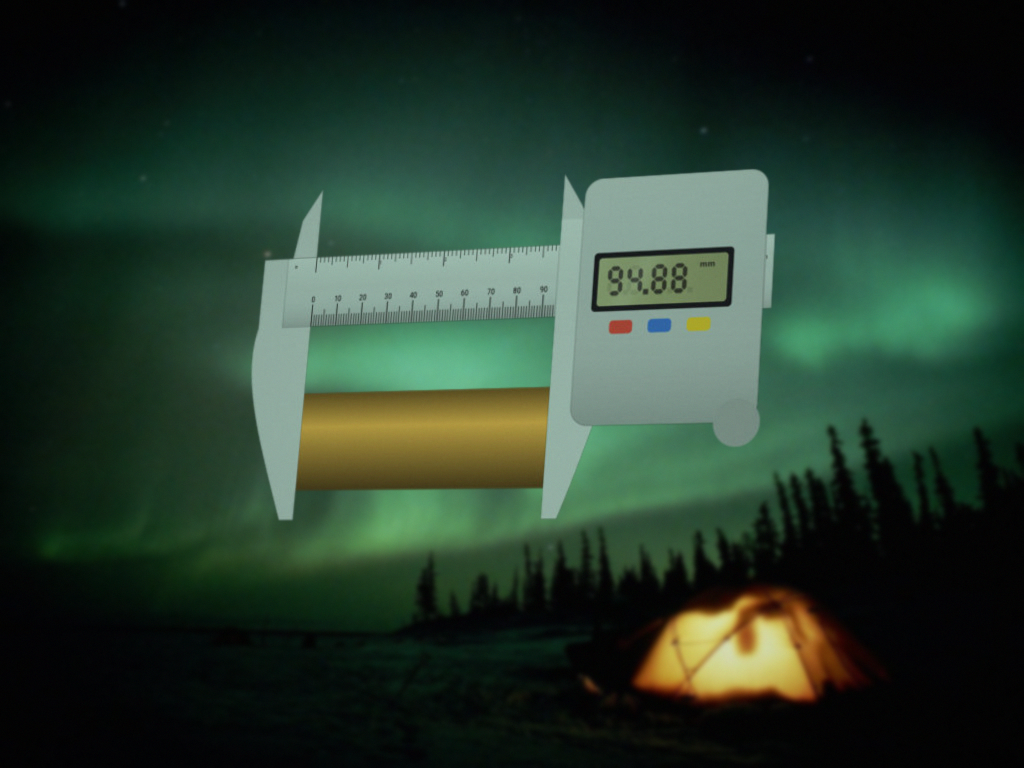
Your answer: 94.88mm
